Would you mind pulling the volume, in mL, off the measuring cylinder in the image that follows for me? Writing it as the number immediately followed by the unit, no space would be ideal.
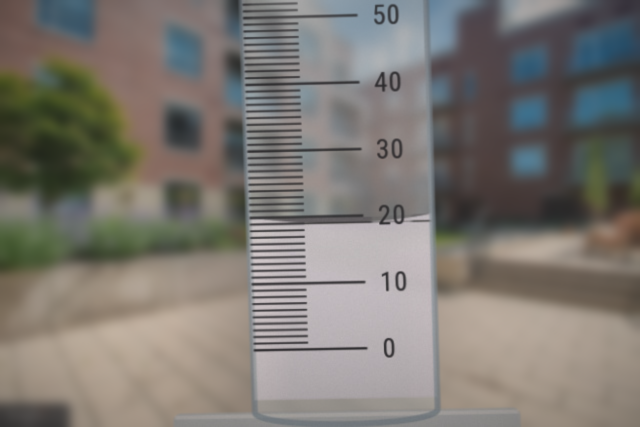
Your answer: 19mL
